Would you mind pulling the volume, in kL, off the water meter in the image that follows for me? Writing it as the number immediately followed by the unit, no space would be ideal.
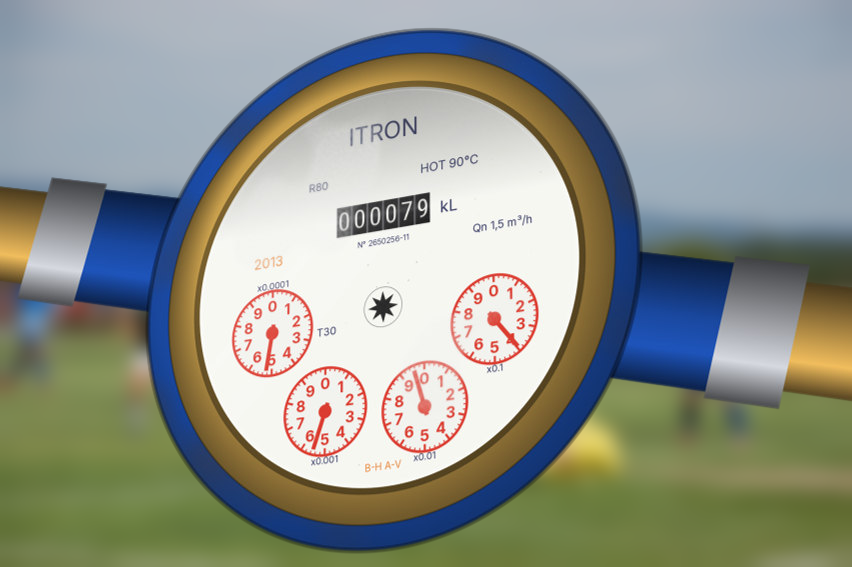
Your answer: 79.3955kL
